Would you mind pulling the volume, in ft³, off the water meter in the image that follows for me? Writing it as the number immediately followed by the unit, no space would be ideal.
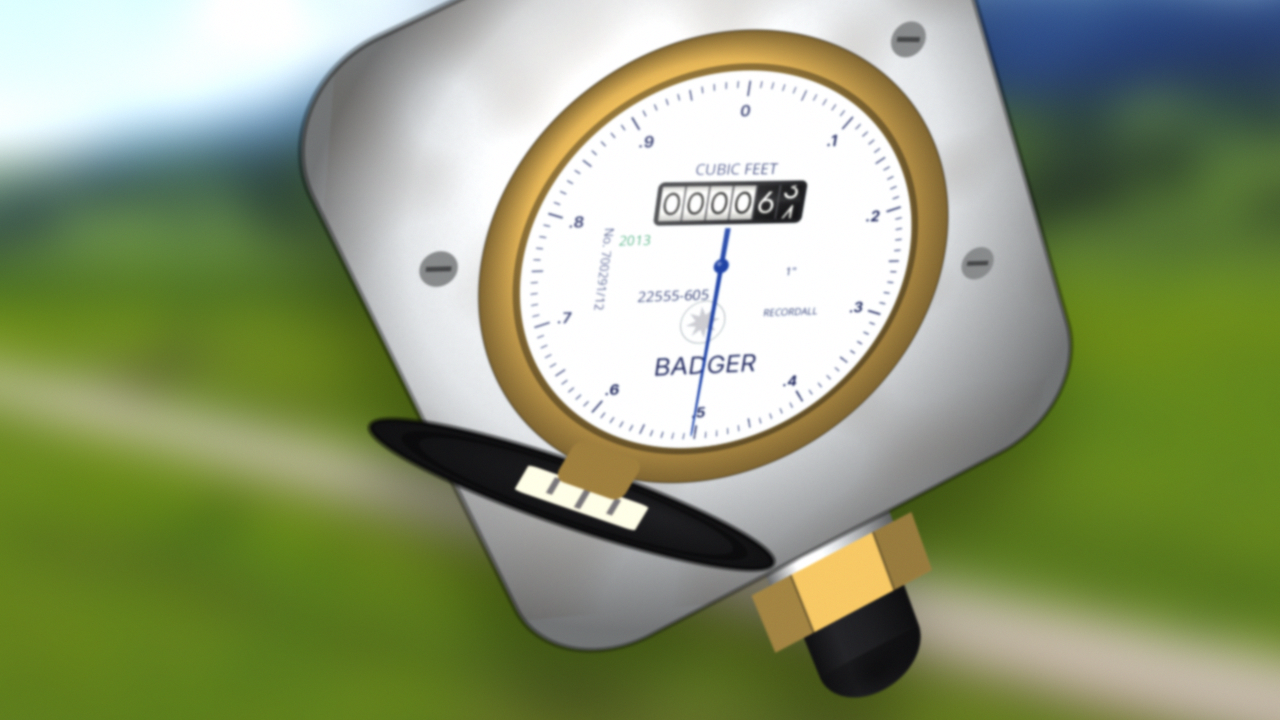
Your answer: 63.50ft³
